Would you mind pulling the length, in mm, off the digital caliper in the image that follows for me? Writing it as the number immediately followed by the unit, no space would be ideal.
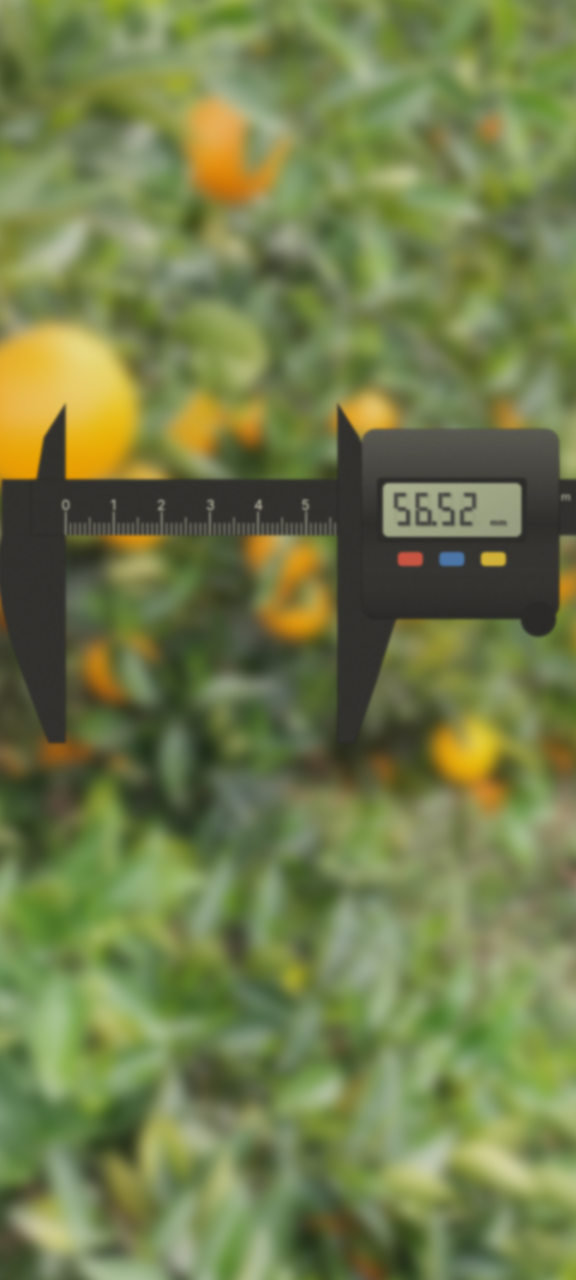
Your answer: 56.52mm
